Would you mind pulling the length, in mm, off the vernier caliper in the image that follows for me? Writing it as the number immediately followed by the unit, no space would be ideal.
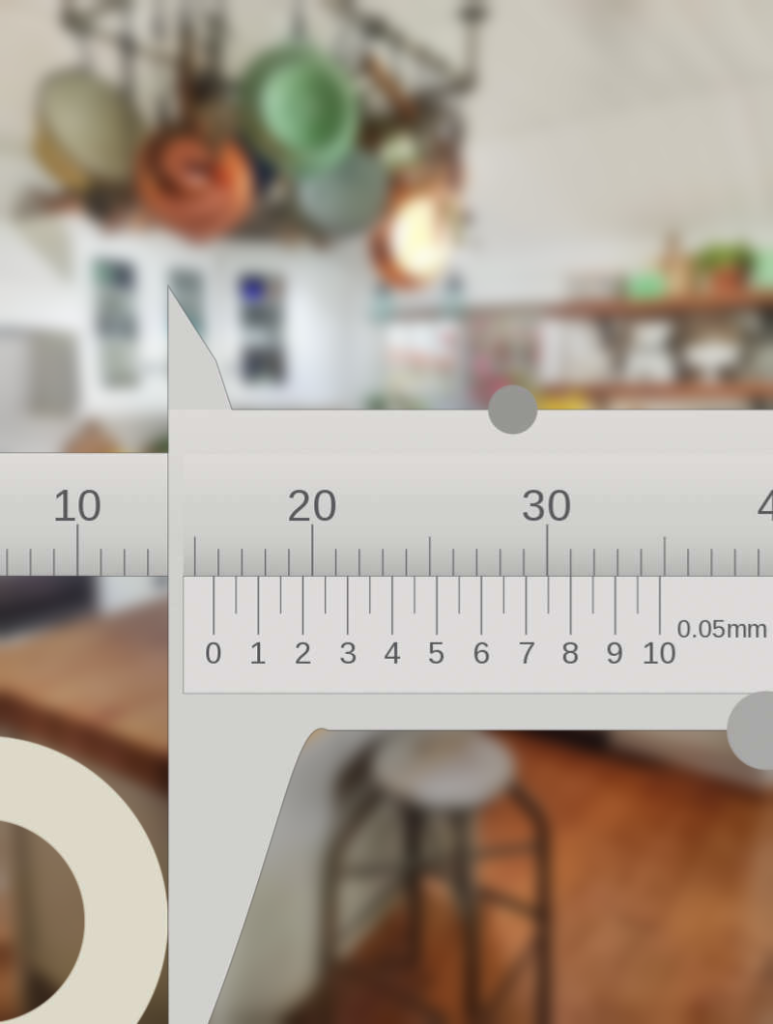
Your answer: 15.80mm
